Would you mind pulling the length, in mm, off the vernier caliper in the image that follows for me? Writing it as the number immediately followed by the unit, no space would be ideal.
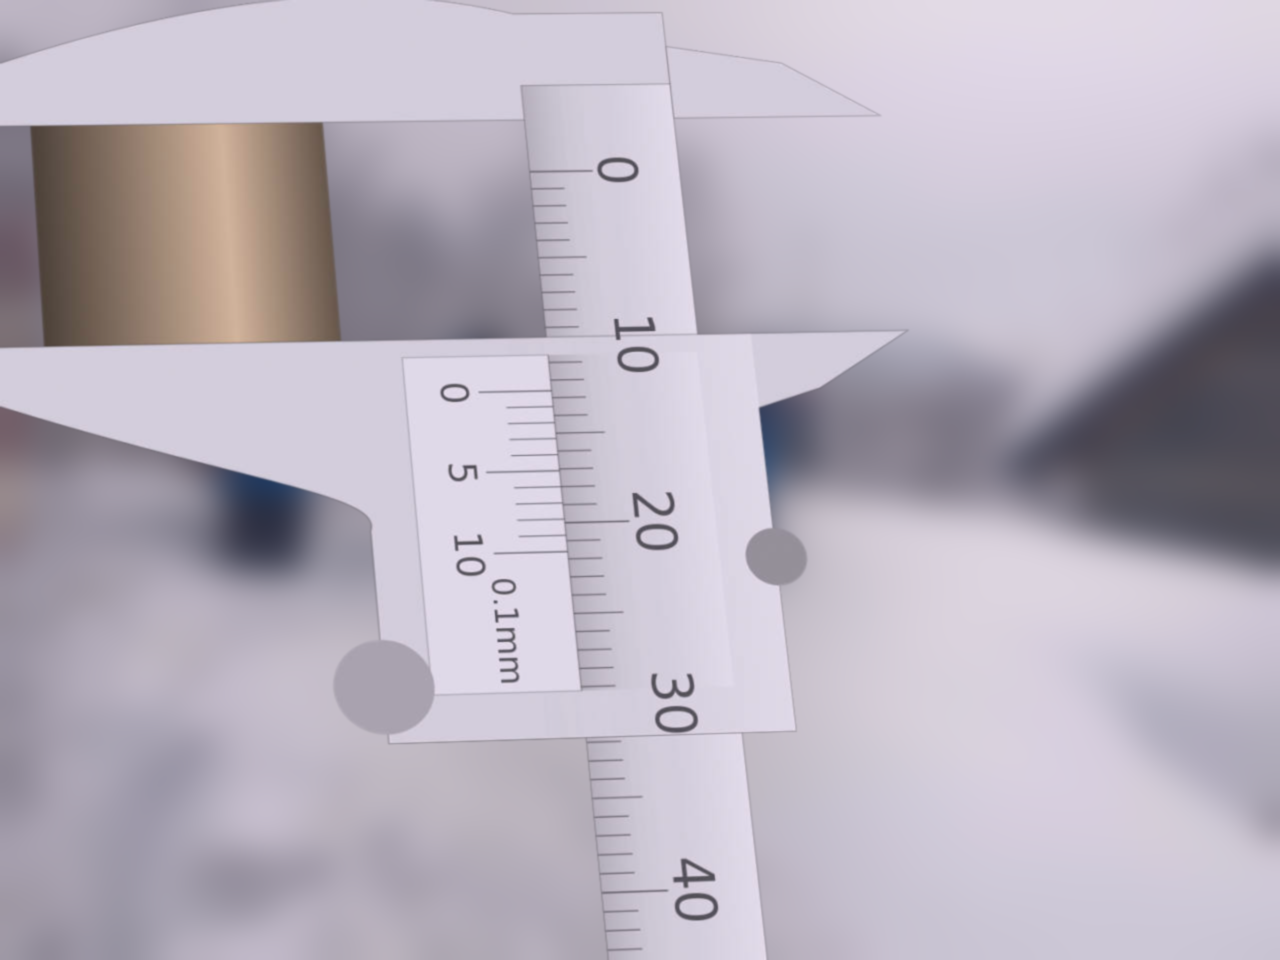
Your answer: 12.6mm
